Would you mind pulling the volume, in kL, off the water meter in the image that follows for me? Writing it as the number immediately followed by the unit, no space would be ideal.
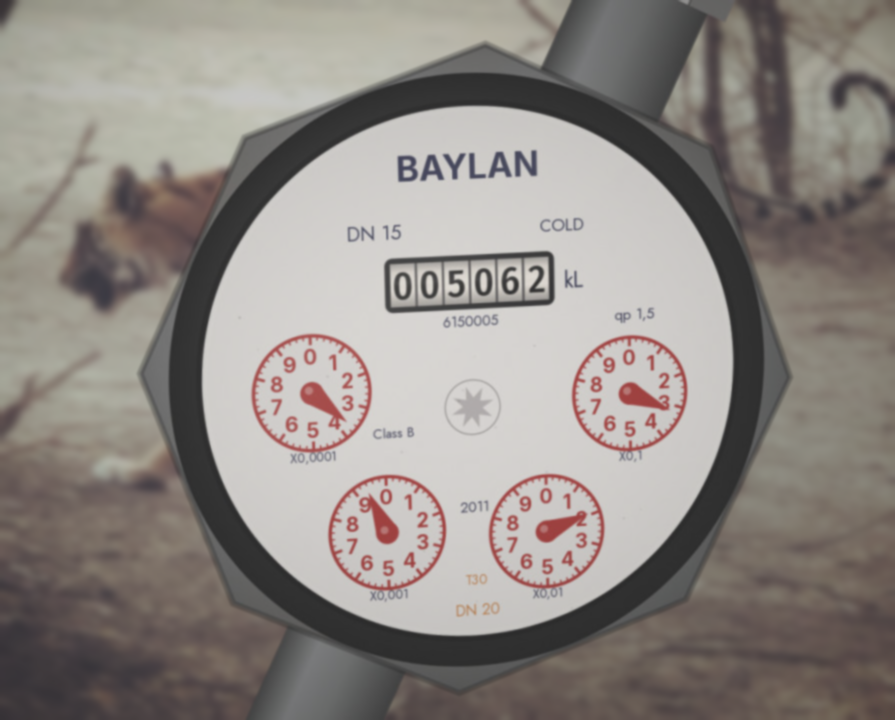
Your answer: 5062.3193kL
